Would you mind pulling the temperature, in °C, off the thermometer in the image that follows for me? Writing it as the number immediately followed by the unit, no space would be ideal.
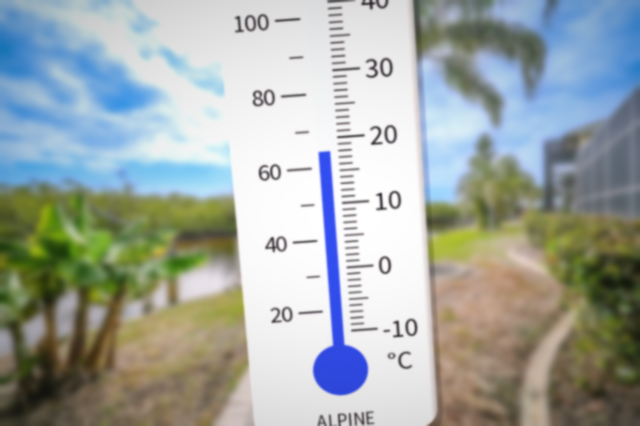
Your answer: 18°C
